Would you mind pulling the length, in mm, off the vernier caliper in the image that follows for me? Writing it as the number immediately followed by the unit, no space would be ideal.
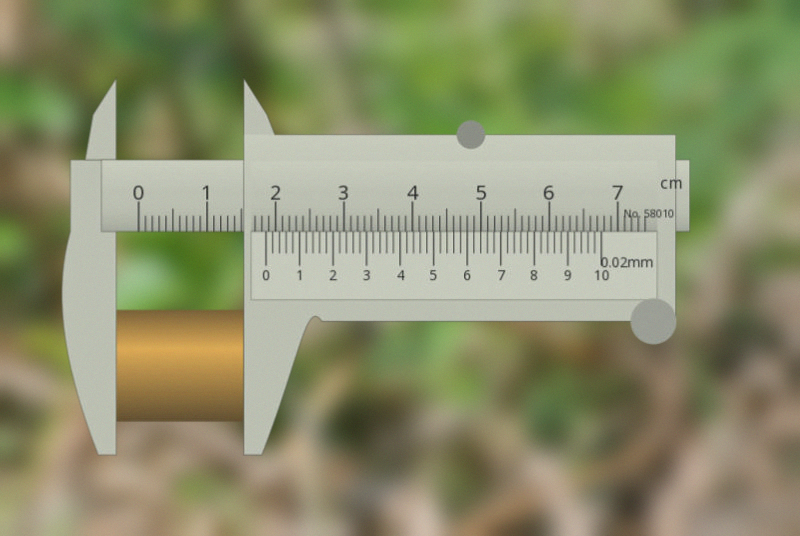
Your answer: 18.6mm
